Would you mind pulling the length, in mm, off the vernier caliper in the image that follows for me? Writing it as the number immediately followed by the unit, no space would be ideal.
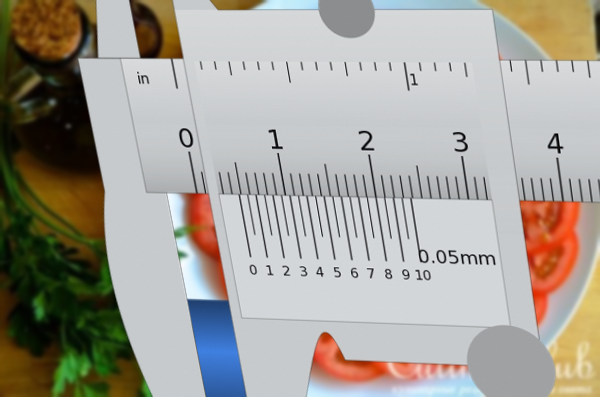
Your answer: 4.8mm
